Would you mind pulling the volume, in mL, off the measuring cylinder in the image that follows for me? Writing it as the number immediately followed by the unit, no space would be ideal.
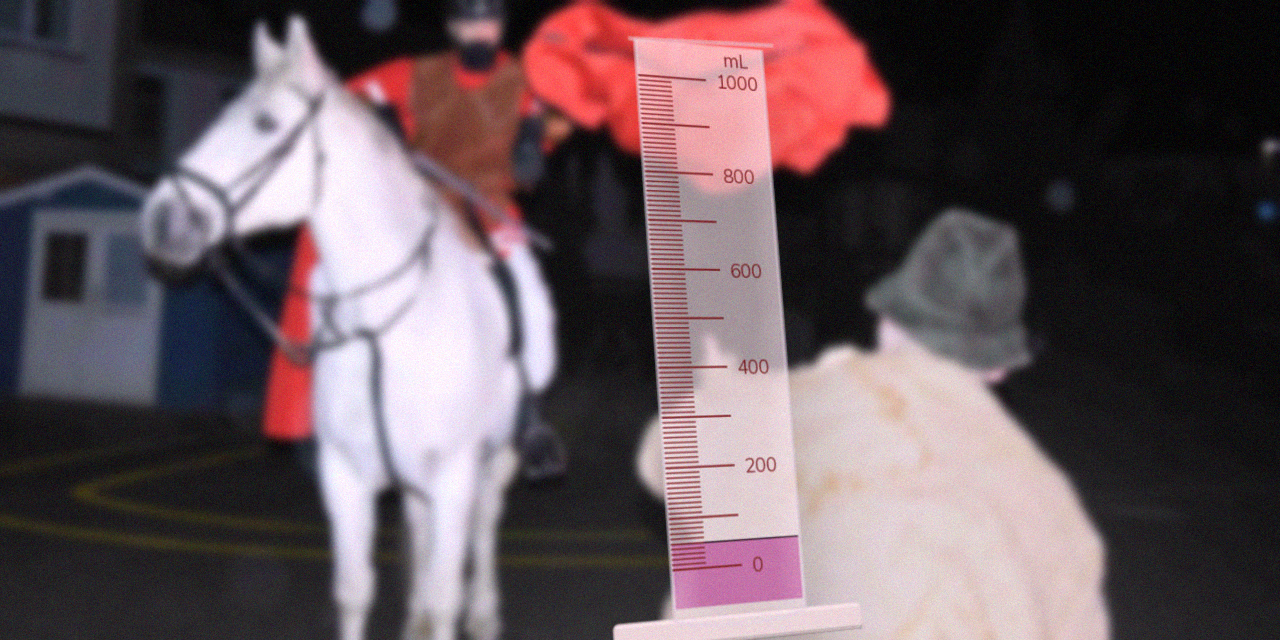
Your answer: 50mL
